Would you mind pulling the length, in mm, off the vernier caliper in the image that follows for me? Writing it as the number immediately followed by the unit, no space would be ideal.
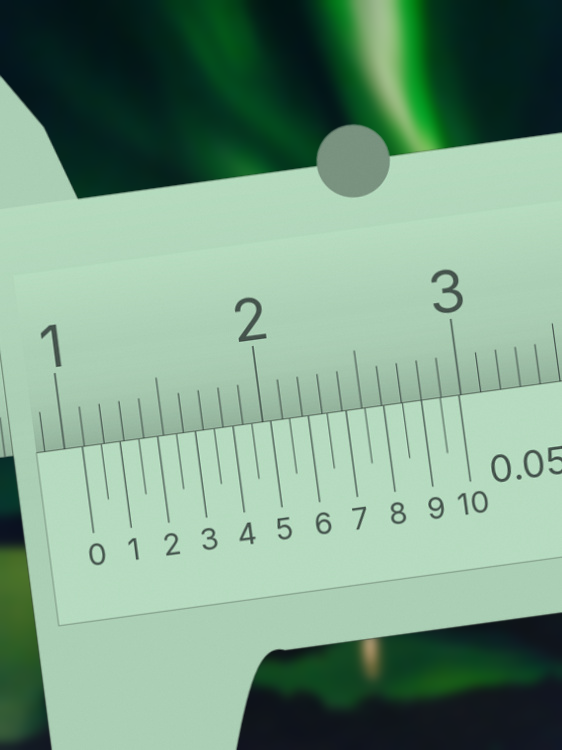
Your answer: 10.9mm
